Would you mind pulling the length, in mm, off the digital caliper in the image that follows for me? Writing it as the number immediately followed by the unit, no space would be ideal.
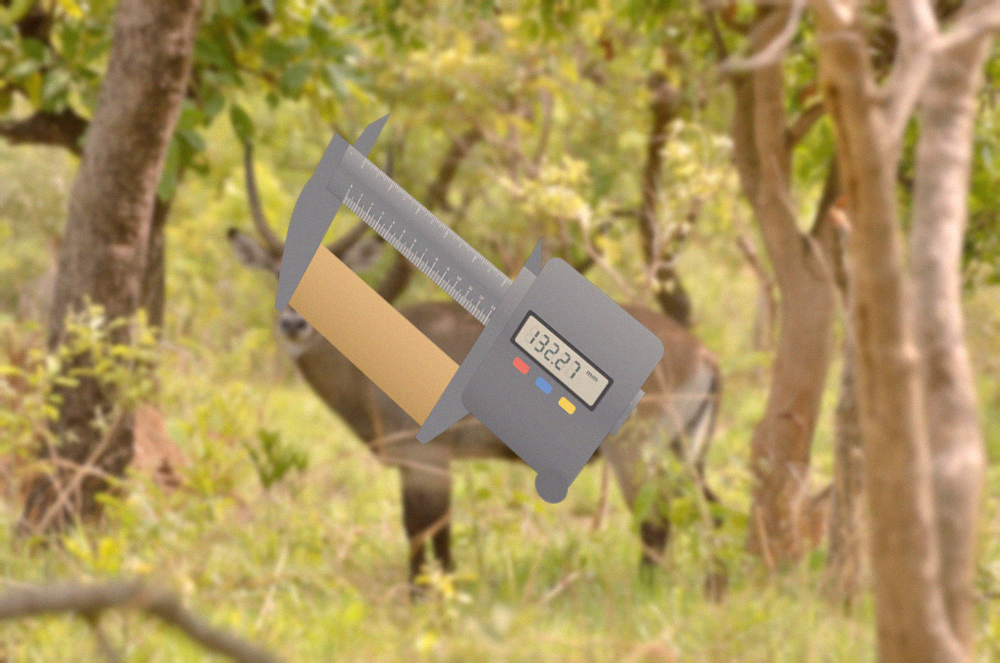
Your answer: 132.27mm
